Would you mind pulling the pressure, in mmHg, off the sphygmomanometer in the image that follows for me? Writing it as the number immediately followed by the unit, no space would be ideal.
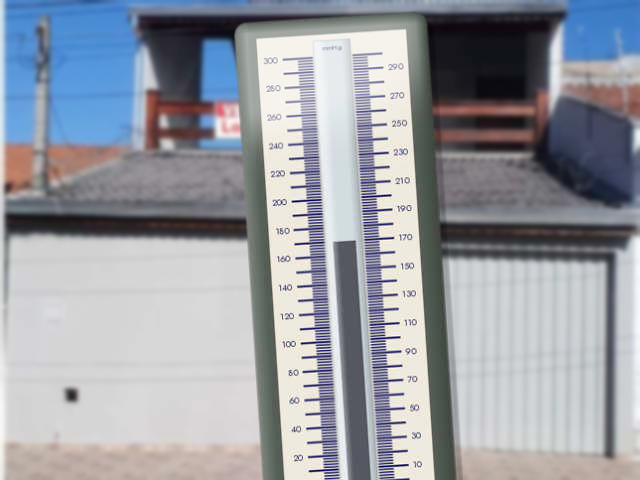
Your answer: 170mmHg
